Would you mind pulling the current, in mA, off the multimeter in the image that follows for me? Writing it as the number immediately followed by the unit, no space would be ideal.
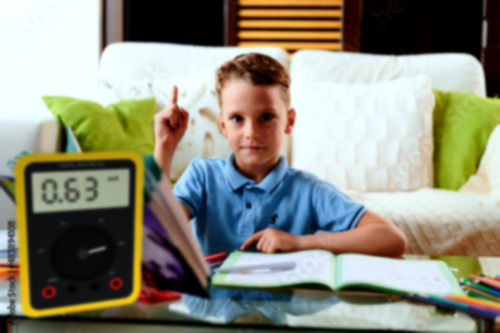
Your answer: 0.63mA
